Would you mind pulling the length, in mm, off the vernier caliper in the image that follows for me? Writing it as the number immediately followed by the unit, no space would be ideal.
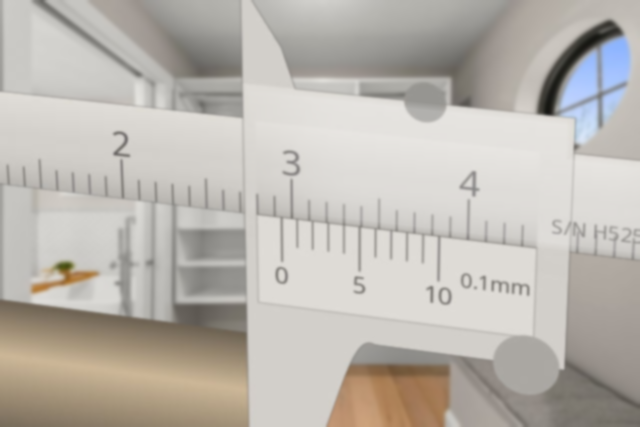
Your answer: 29.4mm
